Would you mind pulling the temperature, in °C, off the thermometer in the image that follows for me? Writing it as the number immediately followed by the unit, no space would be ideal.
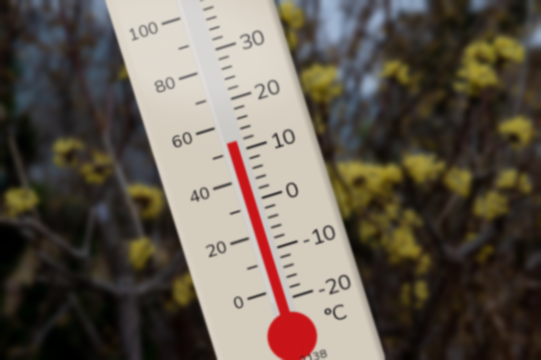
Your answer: 12°C
